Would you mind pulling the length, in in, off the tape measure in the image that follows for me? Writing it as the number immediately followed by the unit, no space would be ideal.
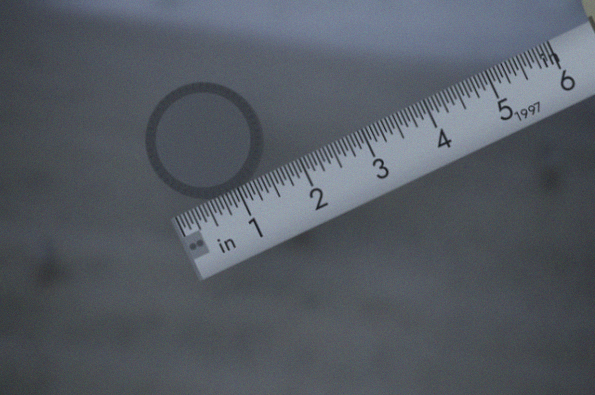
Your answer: 1.6875in
